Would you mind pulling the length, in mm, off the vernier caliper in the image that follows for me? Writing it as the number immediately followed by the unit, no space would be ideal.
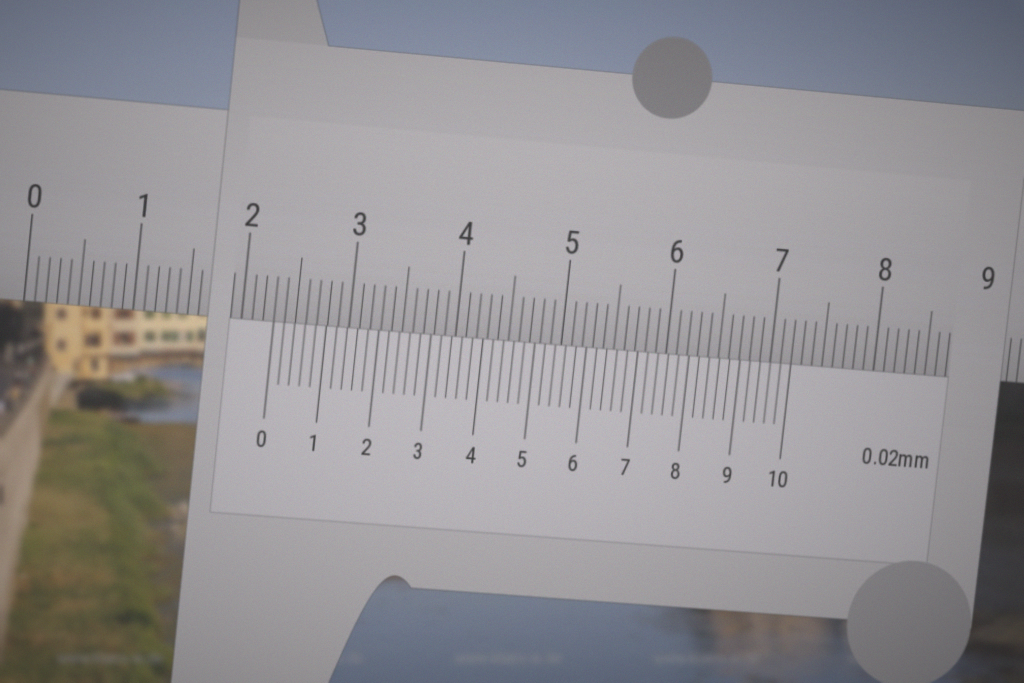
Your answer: 23.0mm
